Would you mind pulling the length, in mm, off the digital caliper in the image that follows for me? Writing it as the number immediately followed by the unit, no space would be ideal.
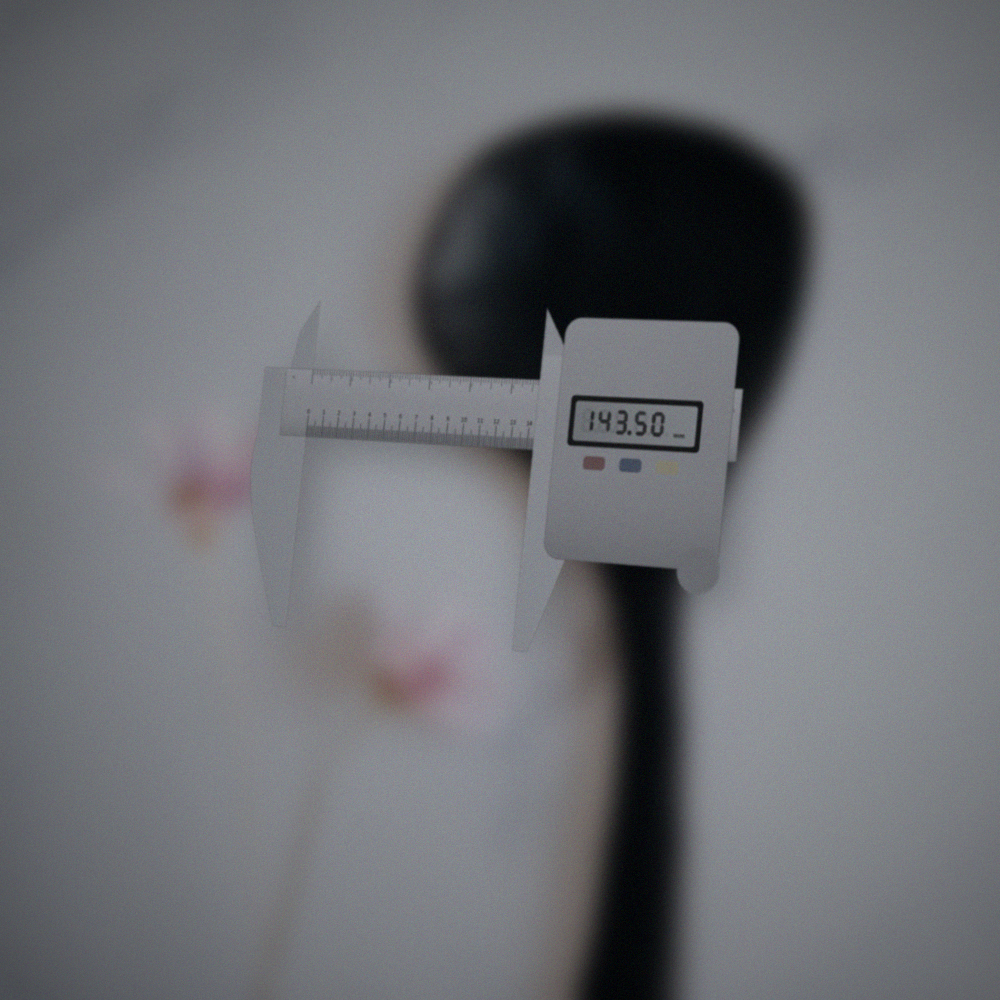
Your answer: 143.50mm
